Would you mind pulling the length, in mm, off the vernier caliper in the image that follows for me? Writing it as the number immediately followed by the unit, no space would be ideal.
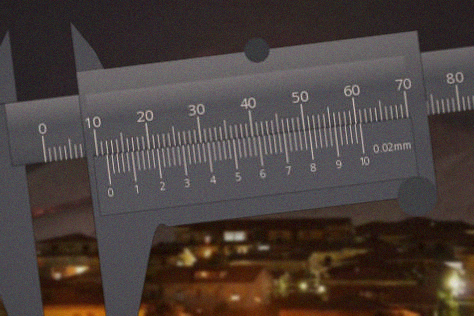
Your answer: 11.8mm
